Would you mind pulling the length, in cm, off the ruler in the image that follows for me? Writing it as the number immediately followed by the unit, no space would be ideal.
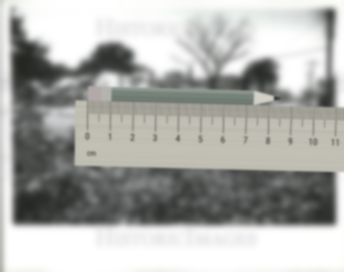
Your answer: 8.5cm
